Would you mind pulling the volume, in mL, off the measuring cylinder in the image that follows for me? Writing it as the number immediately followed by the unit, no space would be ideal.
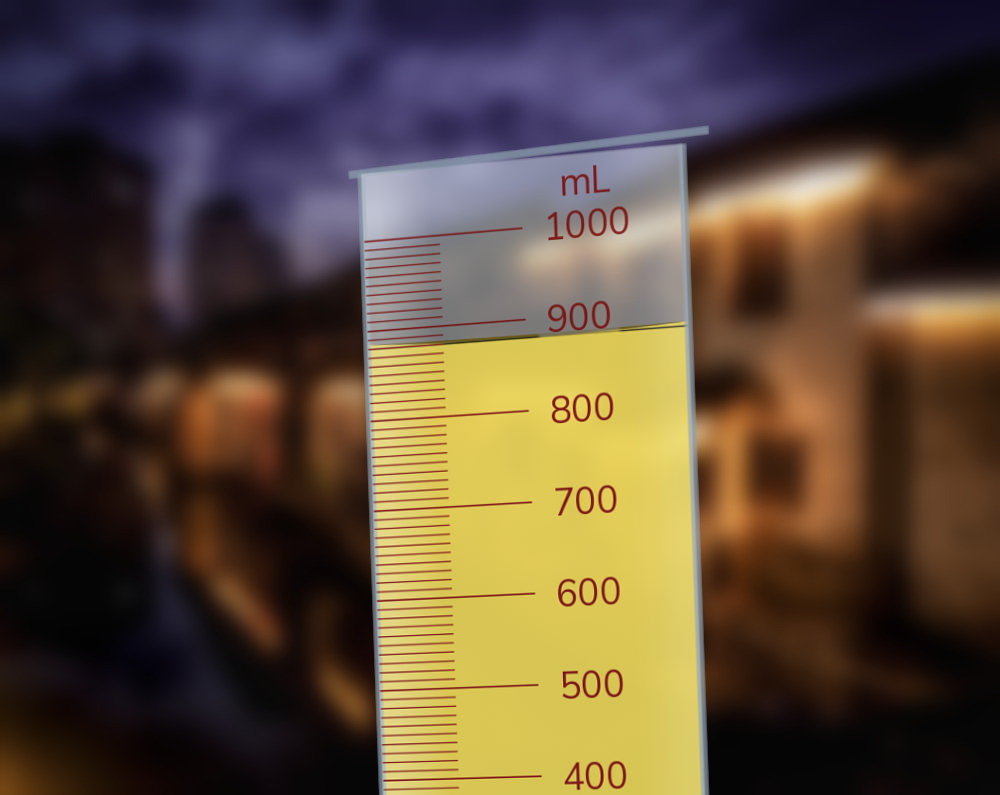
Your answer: 880mL
